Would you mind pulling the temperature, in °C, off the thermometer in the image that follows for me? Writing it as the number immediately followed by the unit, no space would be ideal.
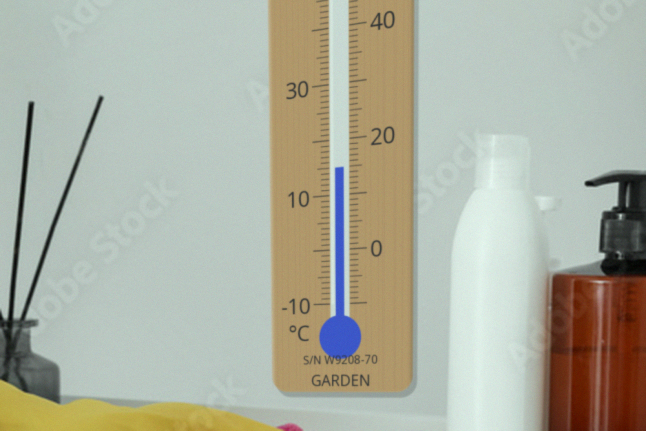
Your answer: 15°C
